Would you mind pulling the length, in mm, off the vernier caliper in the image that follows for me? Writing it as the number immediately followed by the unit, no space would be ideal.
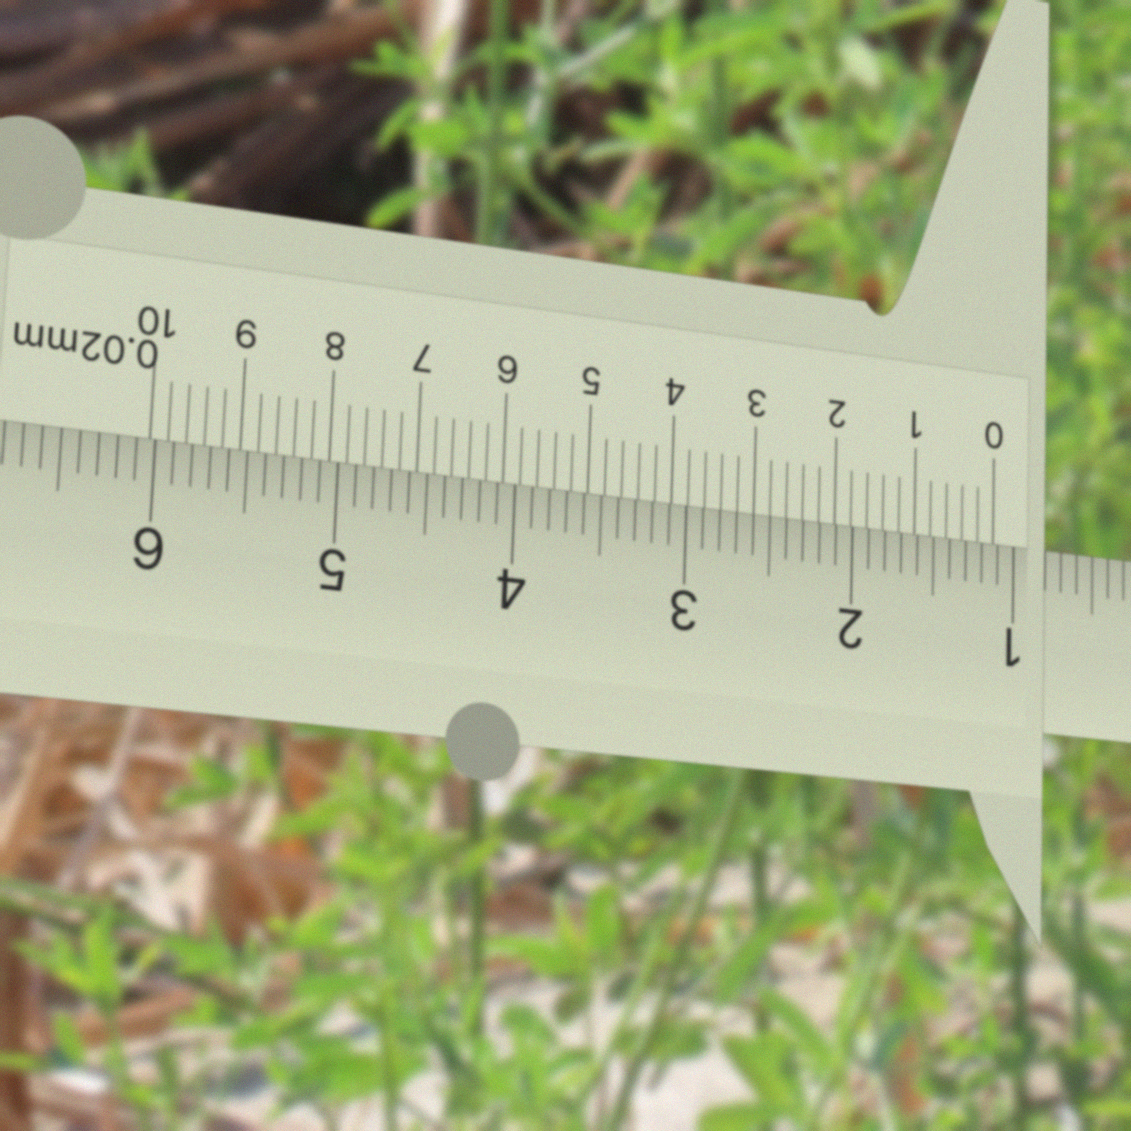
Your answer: 11.3mm
